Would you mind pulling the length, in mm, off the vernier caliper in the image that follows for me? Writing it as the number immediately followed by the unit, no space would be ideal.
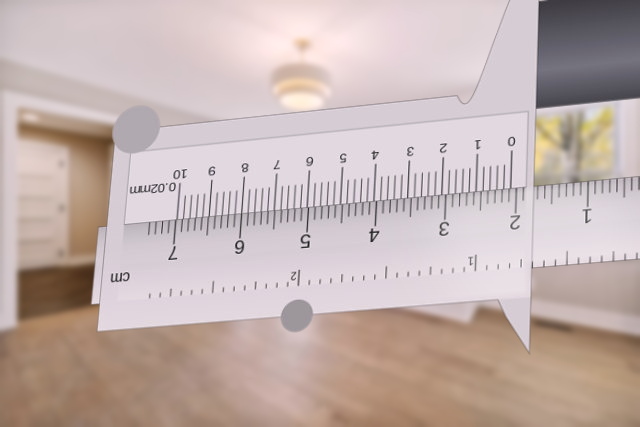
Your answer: 20.8mm
